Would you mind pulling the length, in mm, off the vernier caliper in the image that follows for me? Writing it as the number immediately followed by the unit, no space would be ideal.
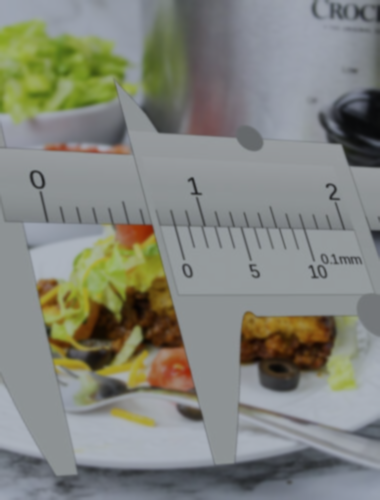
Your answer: 8.0mm
